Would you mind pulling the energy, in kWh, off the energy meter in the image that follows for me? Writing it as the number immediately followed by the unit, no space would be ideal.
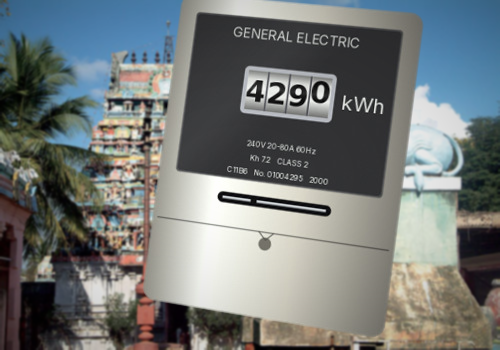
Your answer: 4290kWh
